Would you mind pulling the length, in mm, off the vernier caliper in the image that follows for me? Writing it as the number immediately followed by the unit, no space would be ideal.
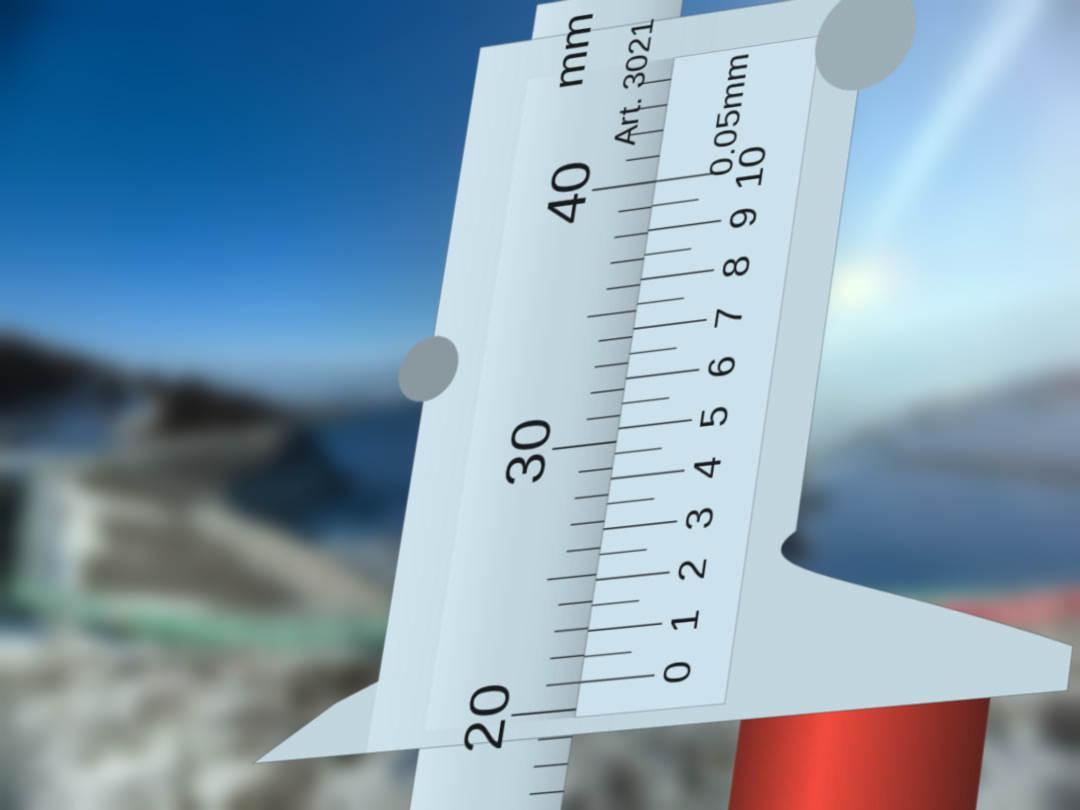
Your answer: 21.0mm
